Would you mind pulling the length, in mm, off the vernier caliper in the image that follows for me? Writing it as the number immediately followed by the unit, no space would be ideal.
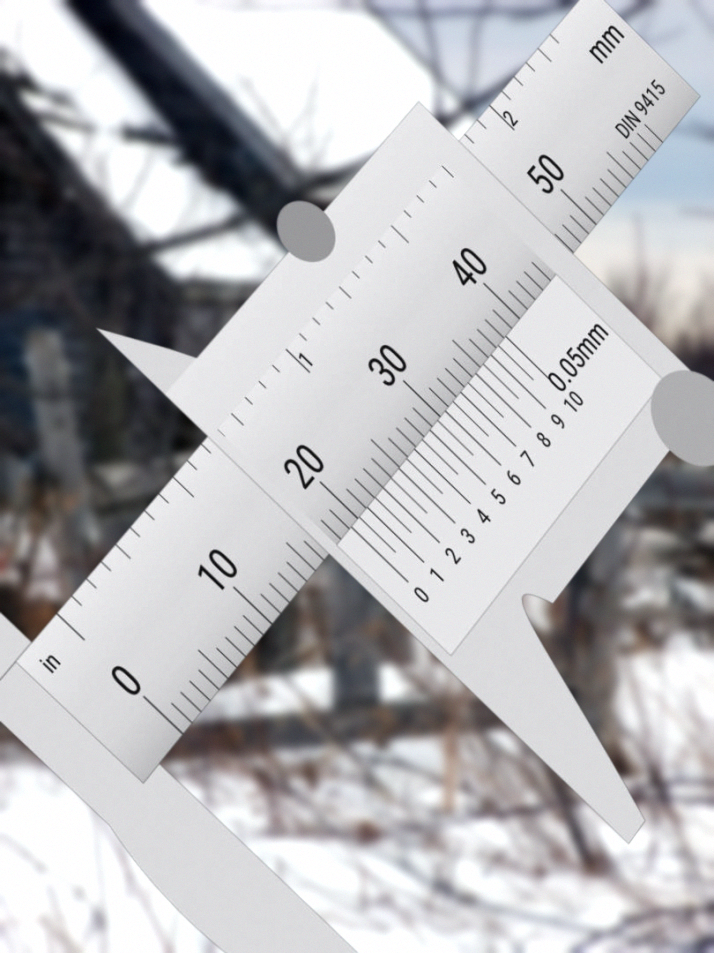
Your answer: 19.2mm
